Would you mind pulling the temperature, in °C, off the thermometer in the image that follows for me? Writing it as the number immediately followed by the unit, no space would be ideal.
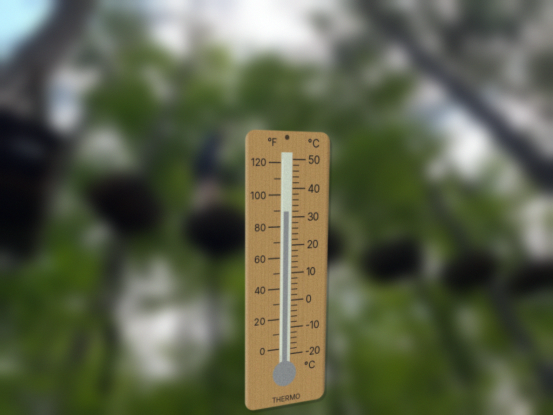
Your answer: 32°C
